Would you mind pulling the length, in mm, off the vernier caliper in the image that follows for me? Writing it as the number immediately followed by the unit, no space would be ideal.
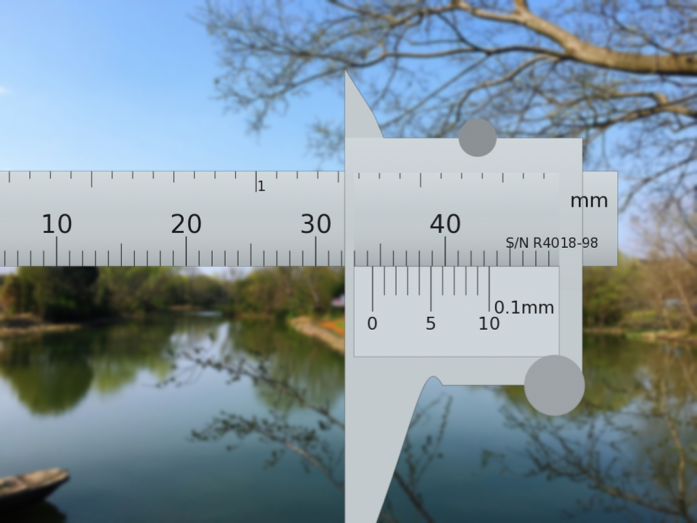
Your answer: 34.4mm
